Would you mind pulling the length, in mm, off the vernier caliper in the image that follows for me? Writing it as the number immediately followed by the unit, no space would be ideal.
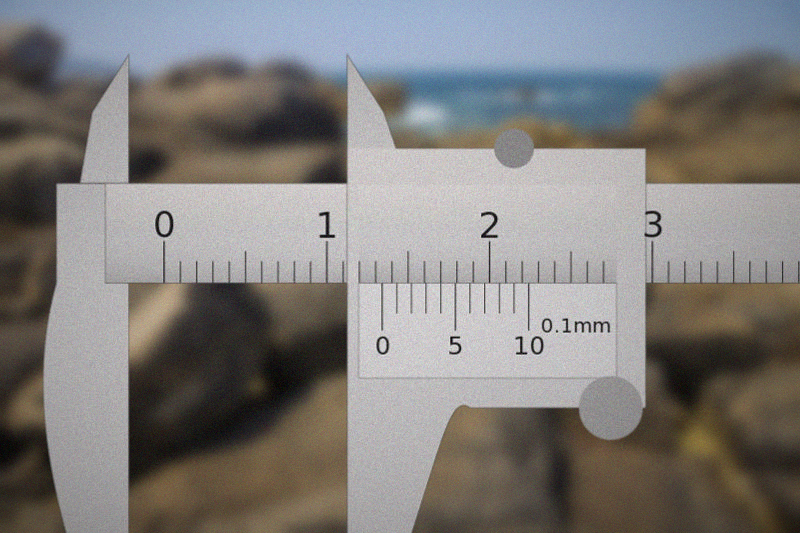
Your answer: 13.4mm
